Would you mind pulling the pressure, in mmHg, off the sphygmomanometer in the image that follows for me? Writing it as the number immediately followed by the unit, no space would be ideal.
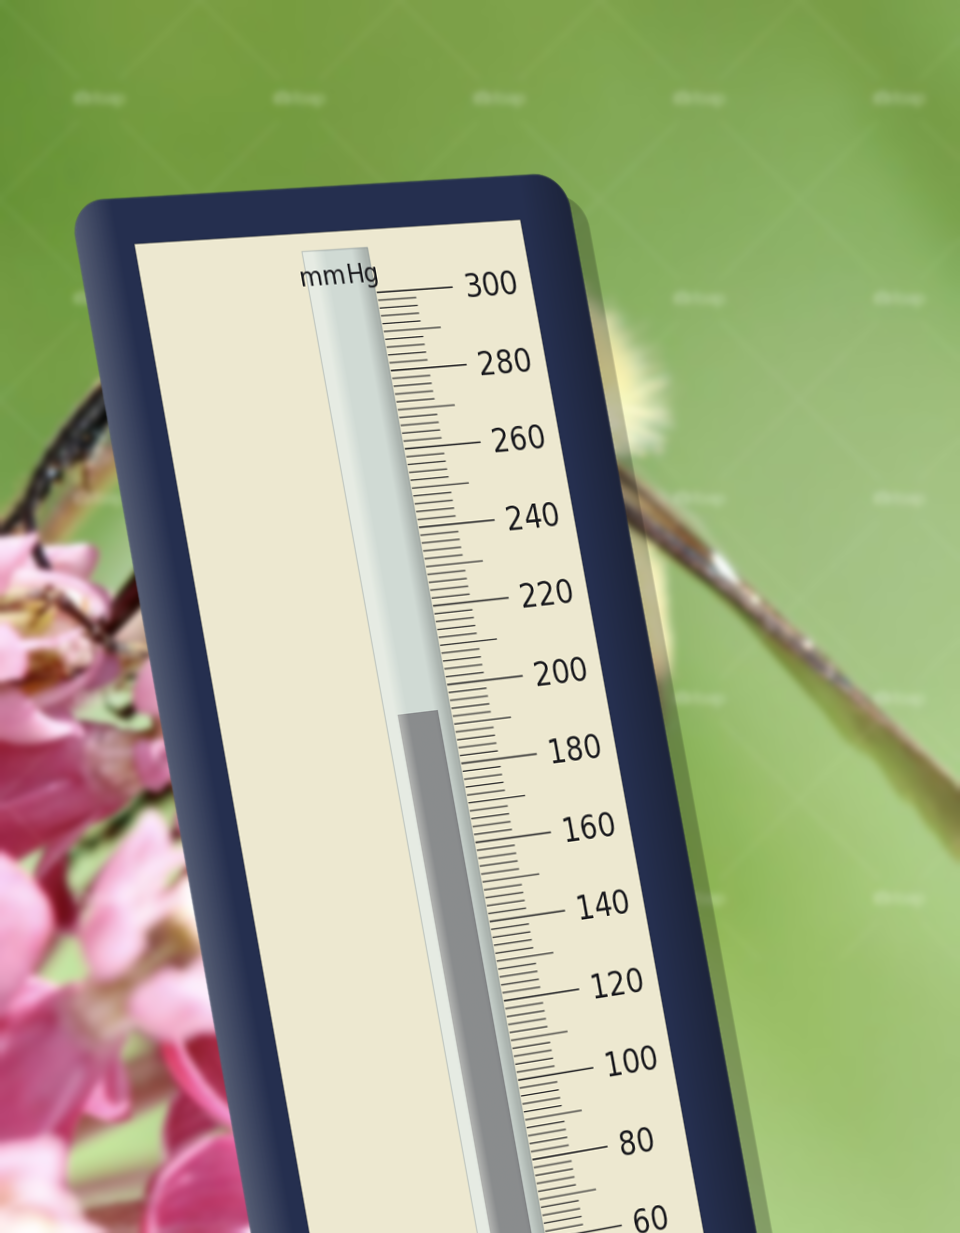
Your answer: 194mmHg
